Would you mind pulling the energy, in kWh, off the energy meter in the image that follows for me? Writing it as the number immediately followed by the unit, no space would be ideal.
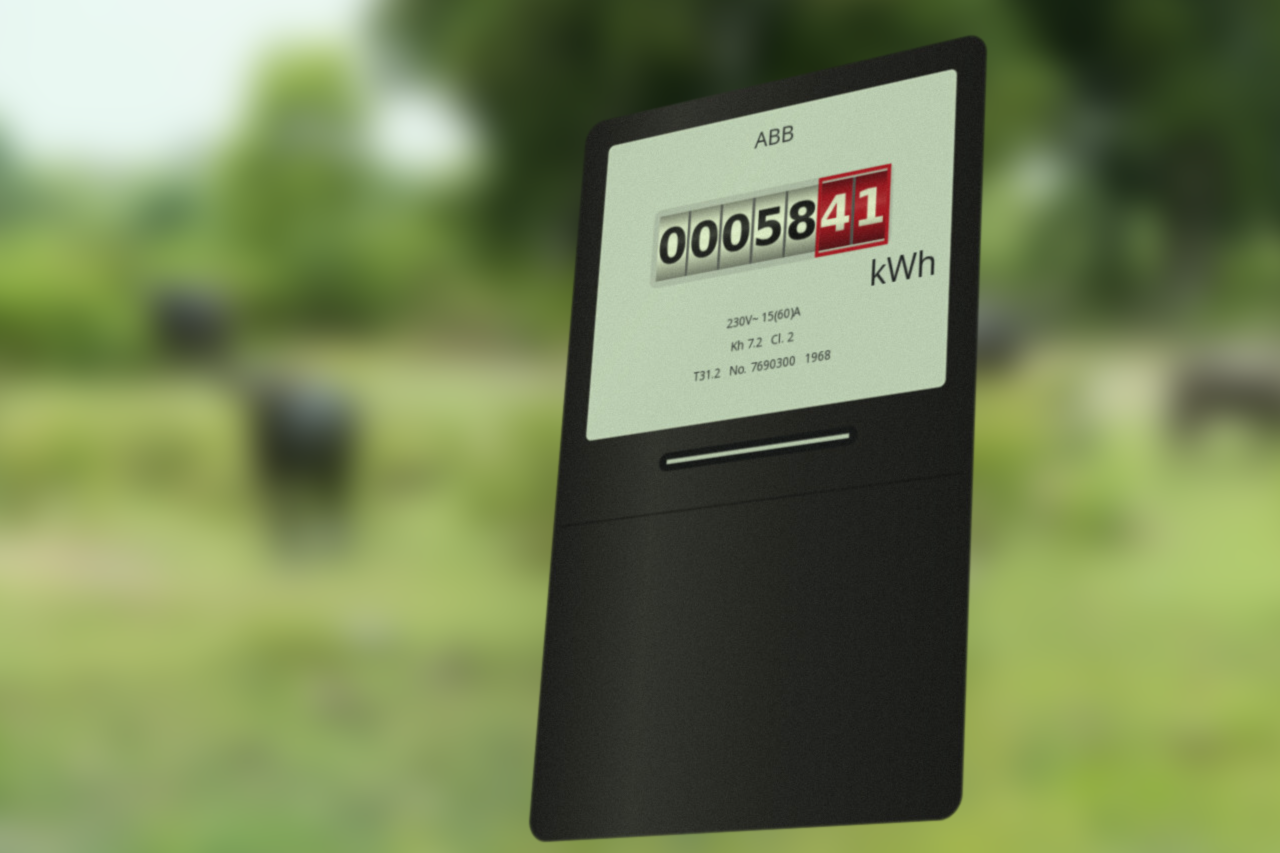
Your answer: 58.41kWh
